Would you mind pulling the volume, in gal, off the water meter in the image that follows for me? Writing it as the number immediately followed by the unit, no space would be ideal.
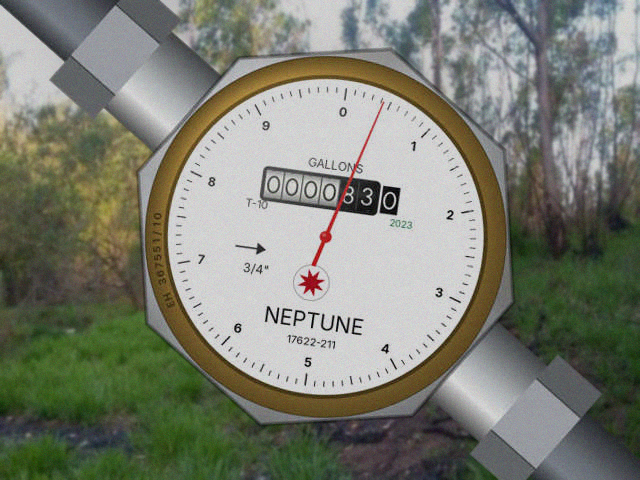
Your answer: 830.4gal
